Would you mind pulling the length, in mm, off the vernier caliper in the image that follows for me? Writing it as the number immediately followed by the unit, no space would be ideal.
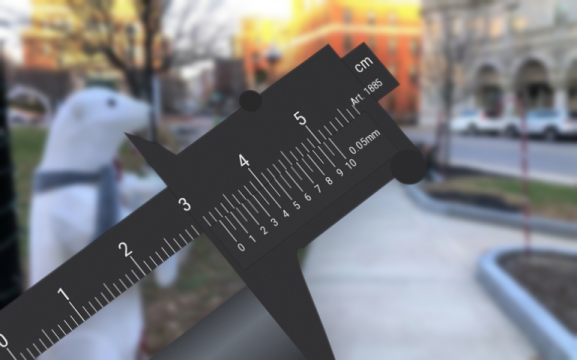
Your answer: 32.4mm
